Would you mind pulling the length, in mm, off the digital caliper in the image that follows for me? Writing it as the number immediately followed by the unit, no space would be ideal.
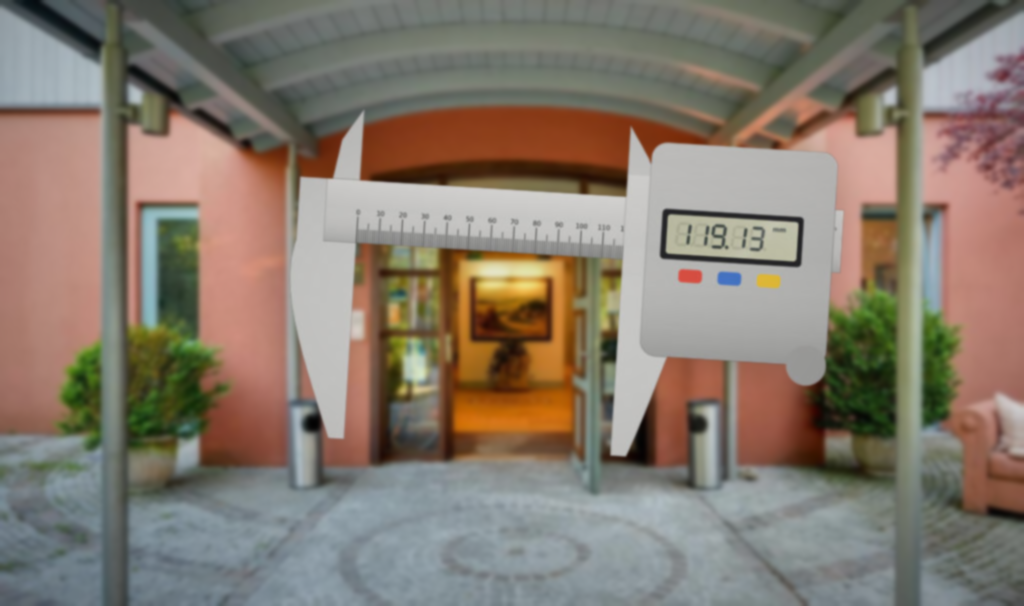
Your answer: 119.13mm
